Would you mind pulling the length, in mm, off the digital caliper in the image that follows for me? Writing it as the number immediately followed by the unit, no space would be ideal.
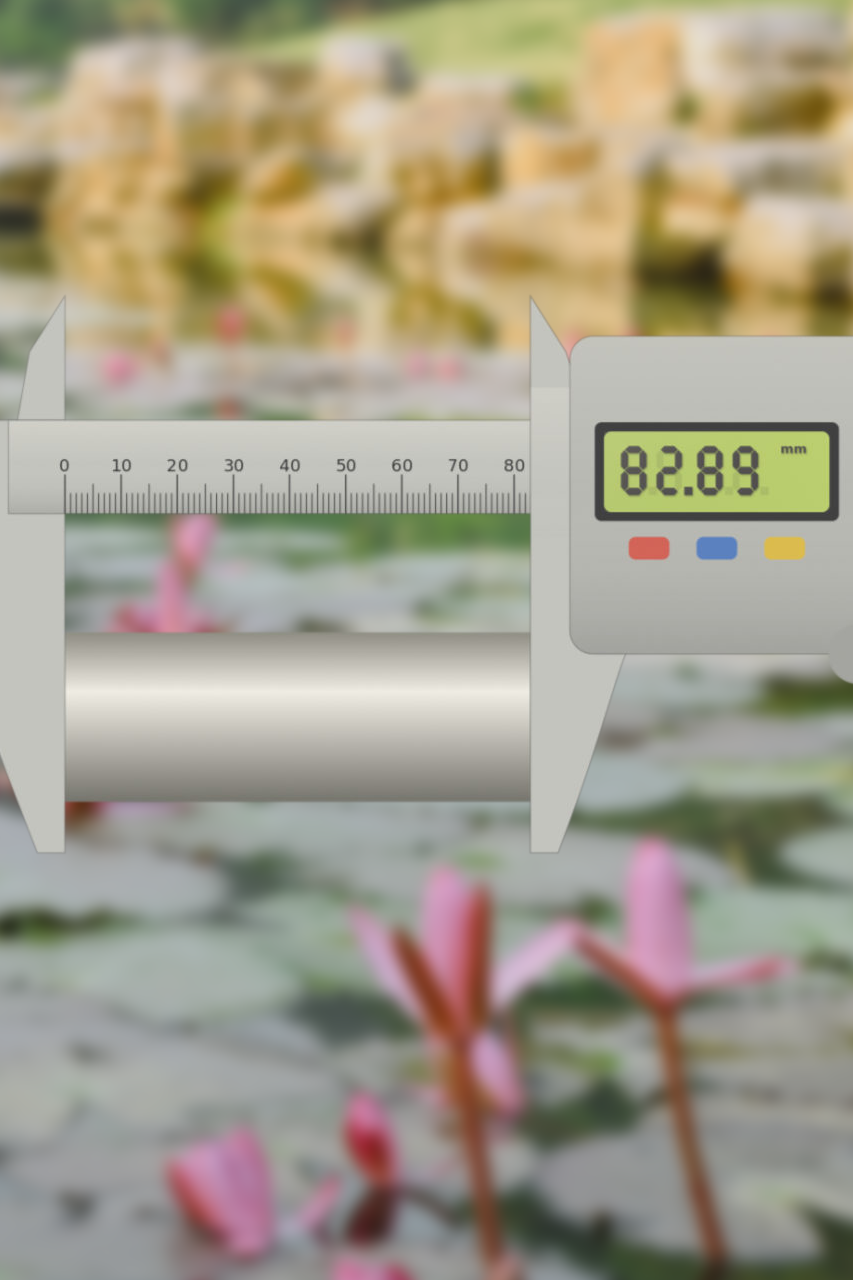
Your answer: 82.89mm
